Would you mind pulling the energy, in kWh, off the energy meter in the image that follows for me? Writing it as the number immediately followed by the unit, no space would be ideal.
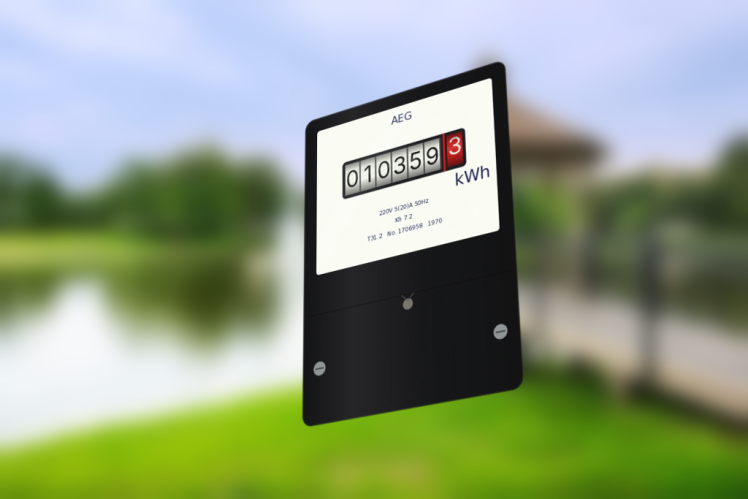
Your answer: 10359.3kWh
